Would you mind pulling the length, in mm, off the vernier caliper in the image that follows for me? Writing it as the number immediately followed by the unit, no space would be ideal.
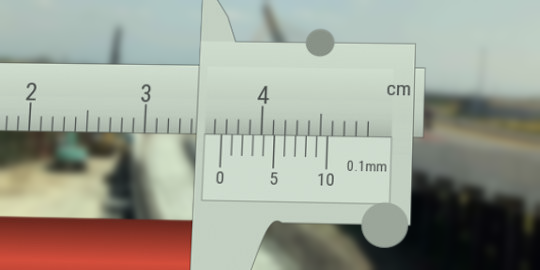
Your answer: 36.6mm
